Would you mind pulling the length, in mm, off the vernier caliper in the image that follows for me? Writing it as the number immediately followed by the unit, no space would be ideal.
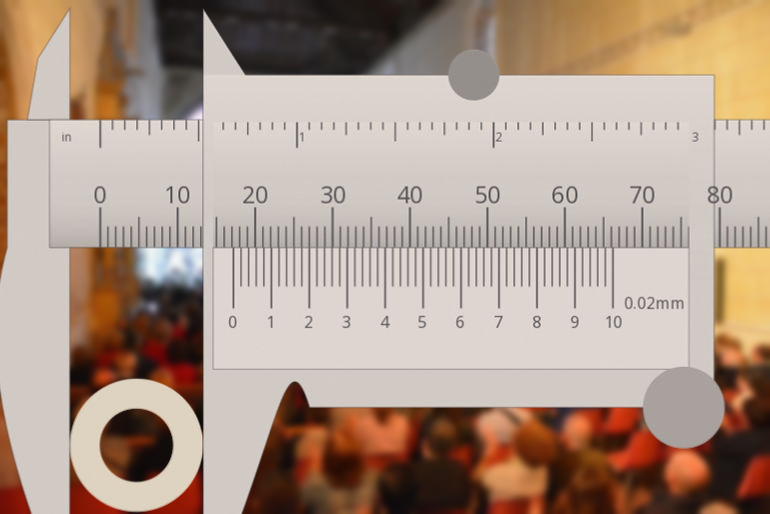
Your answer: 17.2mm
